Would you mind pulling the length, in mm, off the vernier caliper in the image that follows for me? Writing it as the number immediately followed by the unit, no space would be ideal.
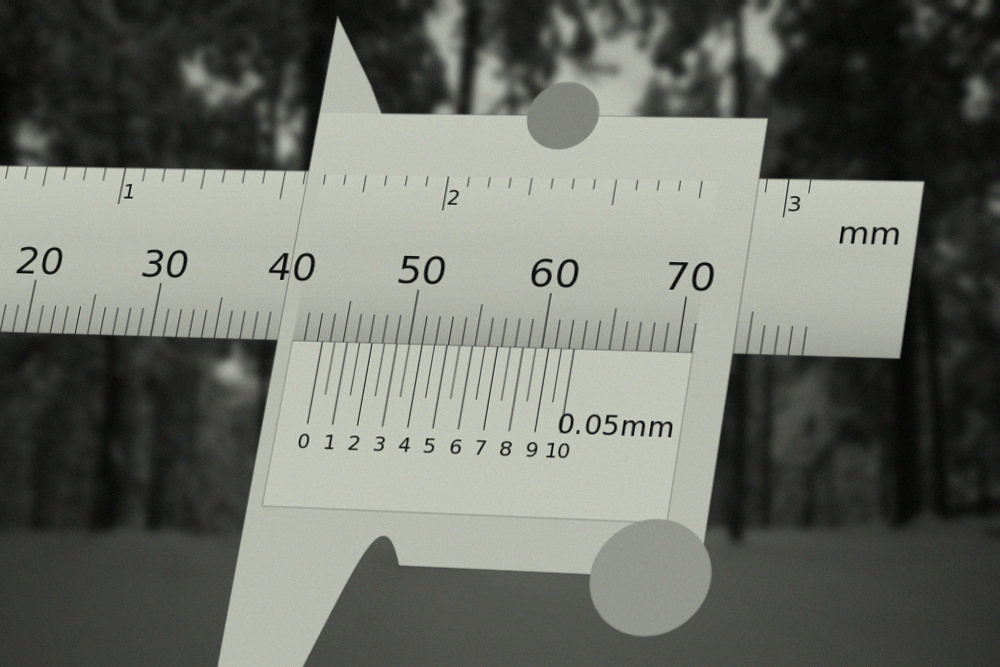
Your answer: 43.4mm
